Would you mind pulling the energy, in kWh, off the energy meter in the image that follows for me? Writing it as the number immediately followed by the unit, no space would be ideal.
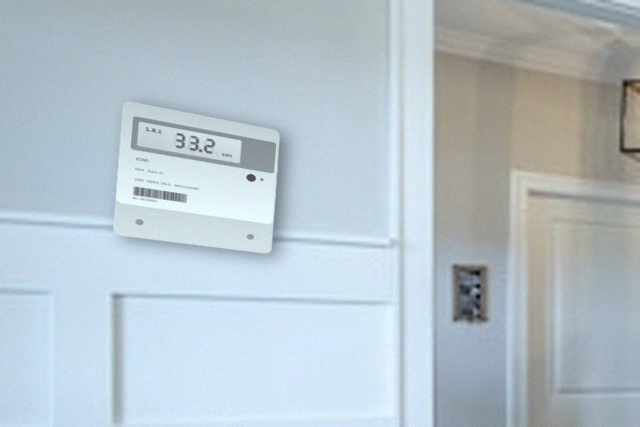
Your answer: 33.2kWh
